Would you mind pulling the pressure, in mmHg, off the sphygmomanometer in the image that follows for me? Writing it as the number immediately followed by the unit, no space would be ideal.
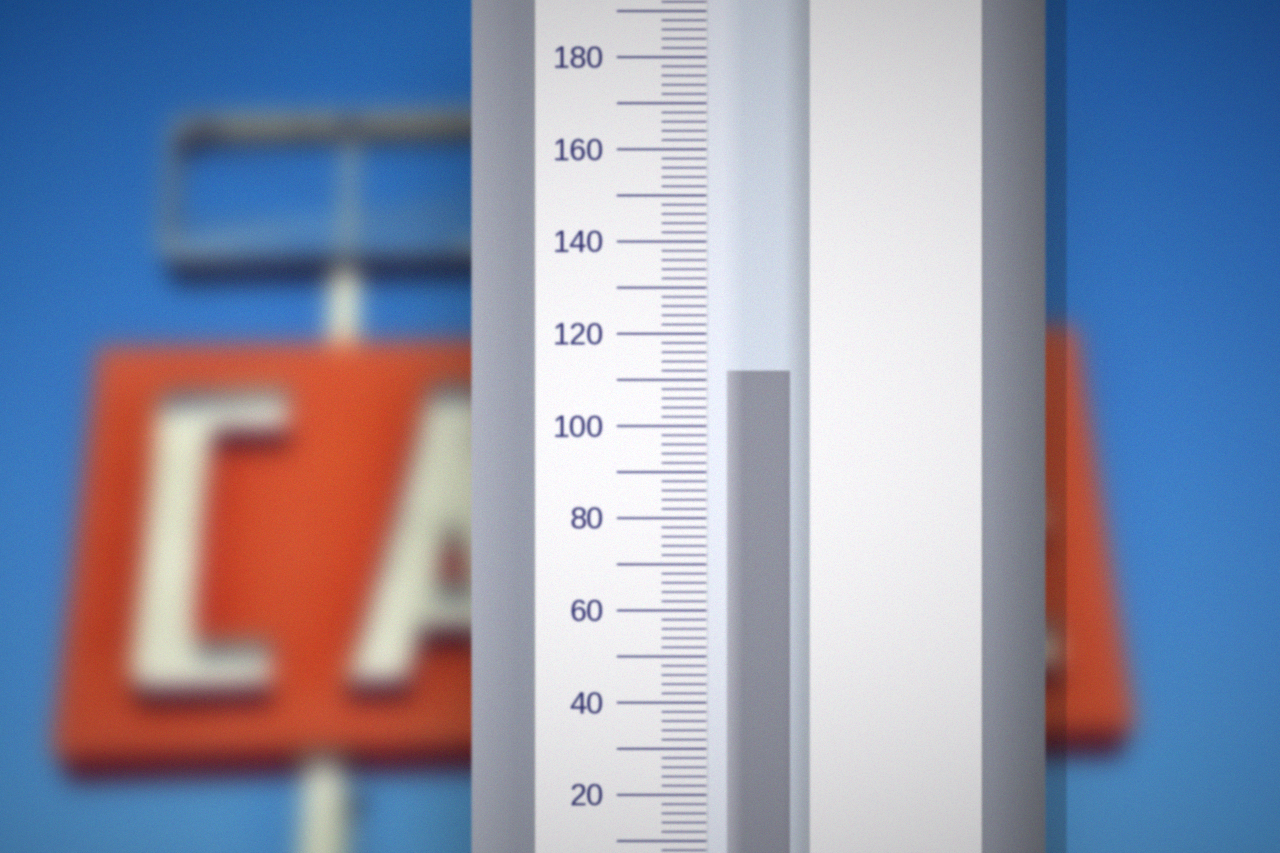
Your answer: 112mmHg
